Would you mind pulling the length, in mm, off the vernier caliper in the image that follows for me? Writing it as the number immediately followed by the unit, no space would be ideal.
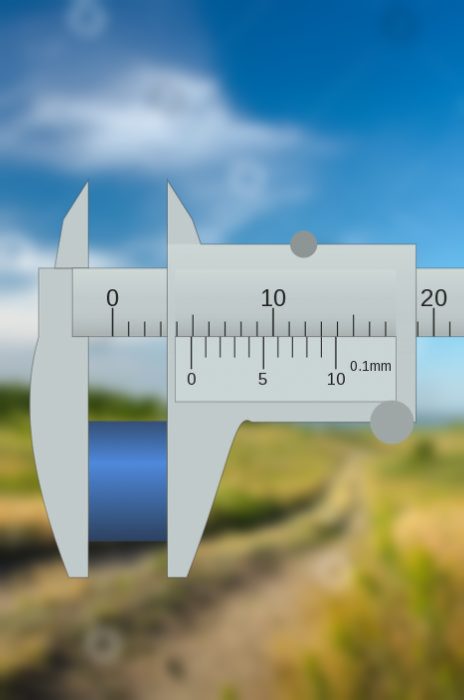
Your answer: 4.9mm
